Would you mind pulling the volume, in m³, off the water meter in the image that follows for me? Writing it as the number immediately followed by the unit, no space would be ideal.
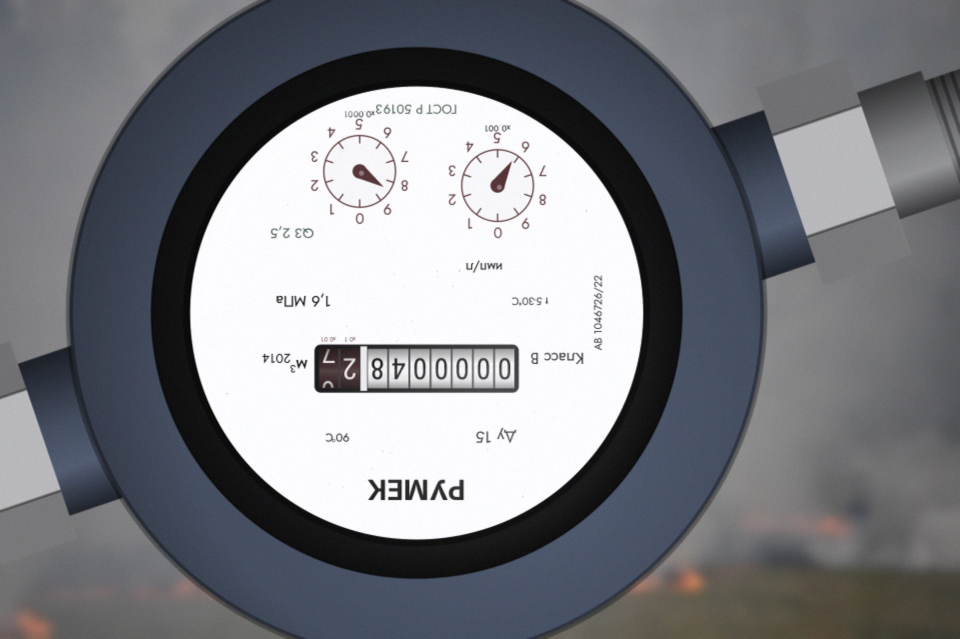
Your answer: 48.2658m³
